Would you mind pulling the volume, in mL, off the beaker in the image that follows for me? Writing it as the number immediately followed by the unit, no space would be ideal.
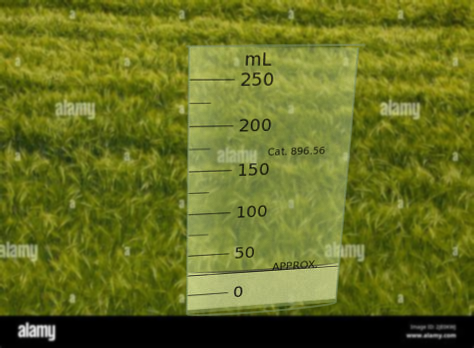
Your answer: 25mL
